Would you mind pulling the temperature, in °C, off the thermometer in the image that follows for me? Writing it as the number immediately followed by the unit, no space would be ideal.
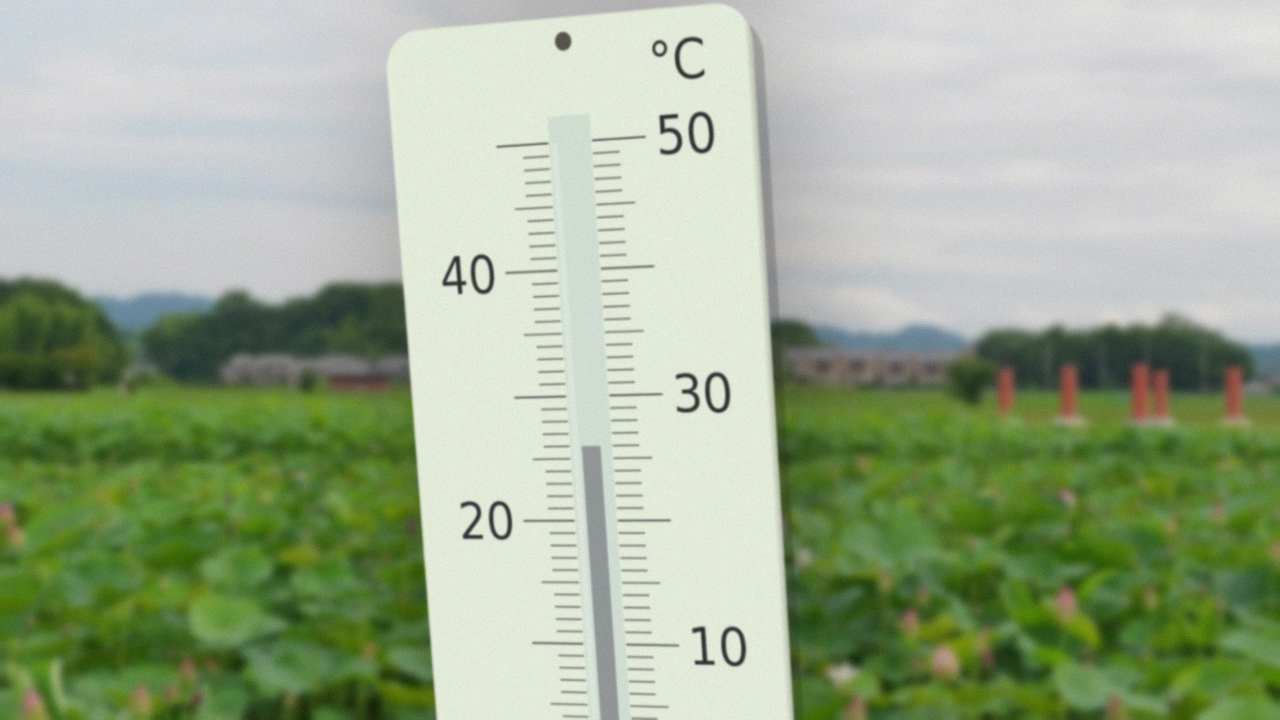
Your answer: 26°C
